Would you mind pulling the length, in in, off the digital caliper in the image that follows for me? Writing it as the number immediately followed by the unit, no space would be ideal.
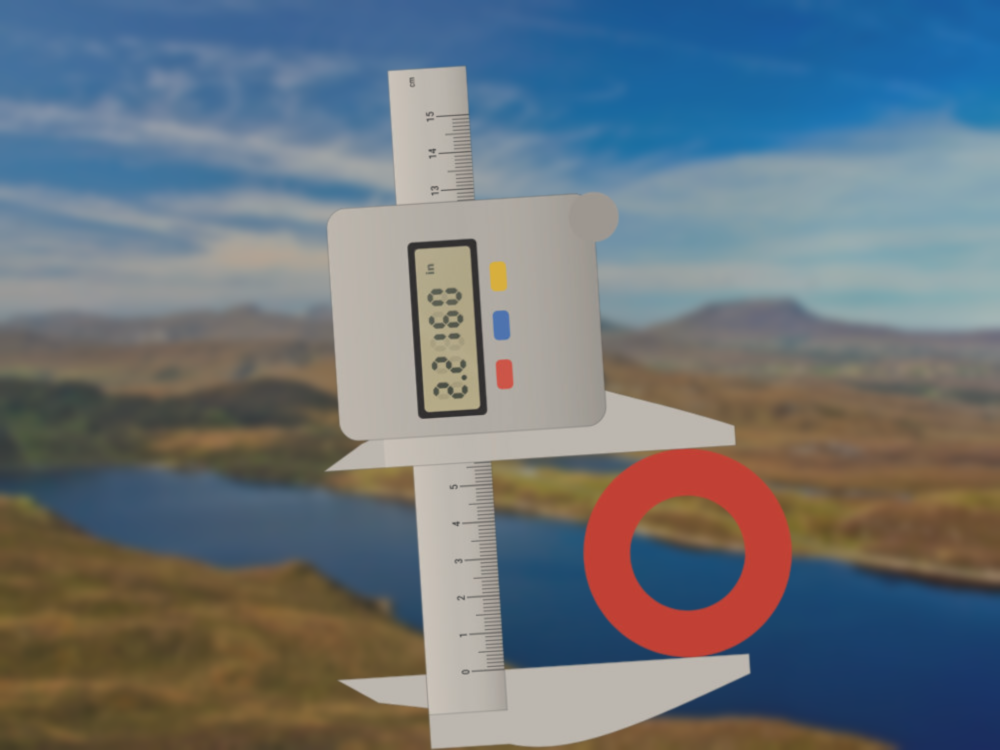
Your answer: 2.2160in
